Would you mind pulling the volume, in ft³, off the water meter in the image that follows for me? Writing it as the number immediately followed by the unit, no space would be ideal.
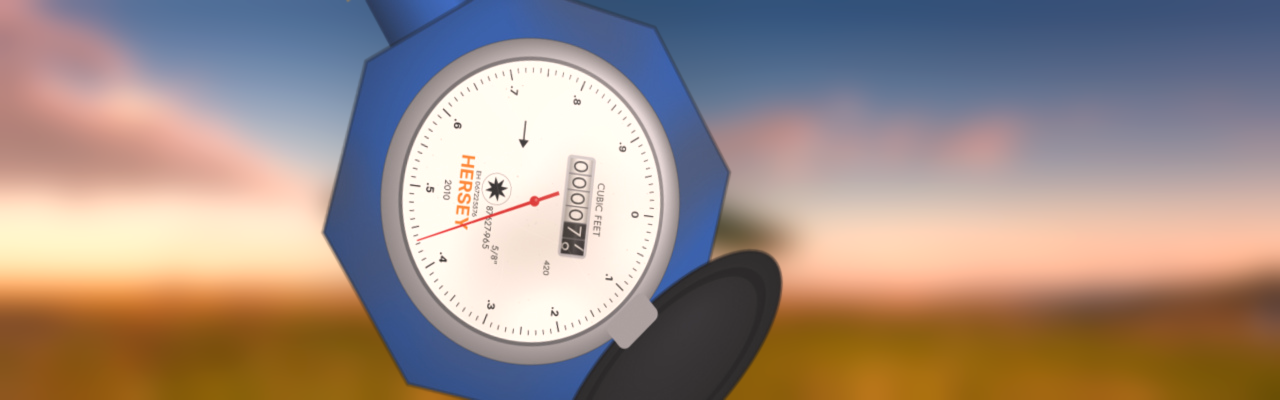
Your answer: 77.43ft³
